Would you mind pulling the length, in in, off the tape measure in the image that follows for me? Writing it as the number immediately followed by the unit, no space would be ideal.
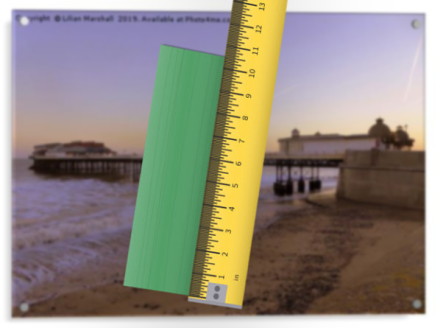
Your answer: 10.5in
